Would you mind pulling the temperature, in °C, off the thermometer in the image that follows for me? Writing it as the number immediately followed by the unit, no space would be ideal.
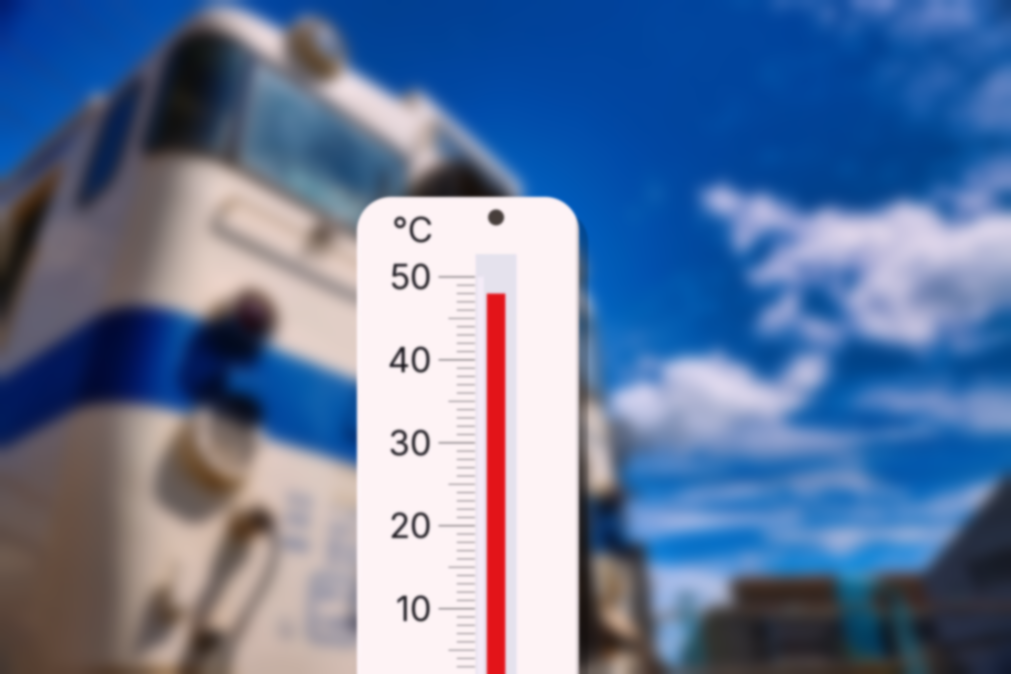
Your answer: 48°C
